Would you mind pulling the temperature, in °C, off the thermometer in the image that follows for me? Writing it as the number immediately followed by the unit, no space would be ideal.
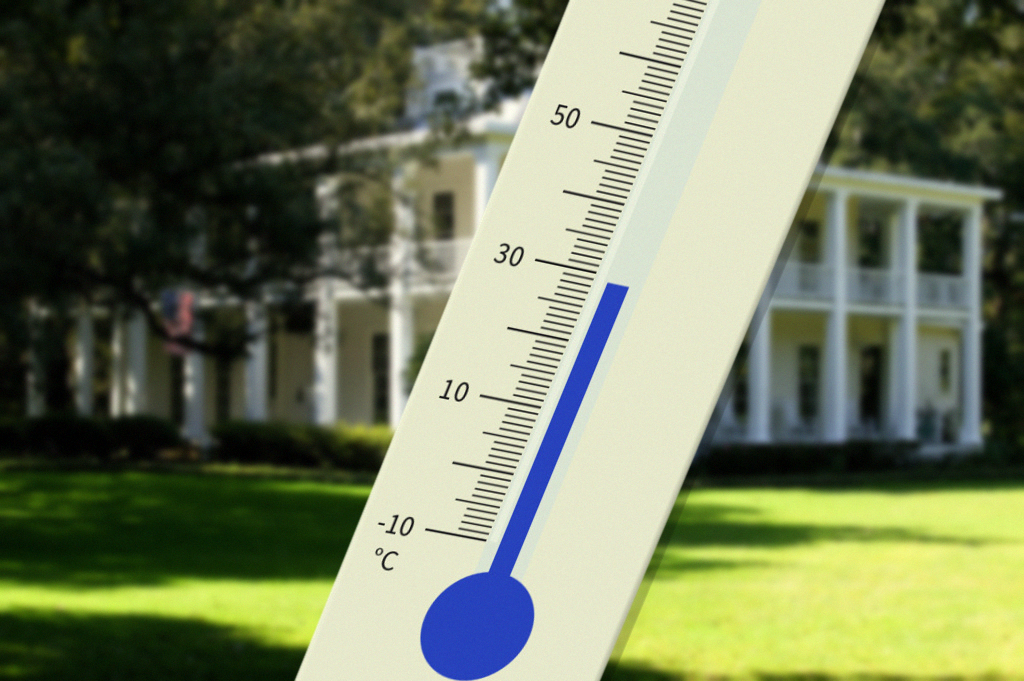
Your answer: 29°C
